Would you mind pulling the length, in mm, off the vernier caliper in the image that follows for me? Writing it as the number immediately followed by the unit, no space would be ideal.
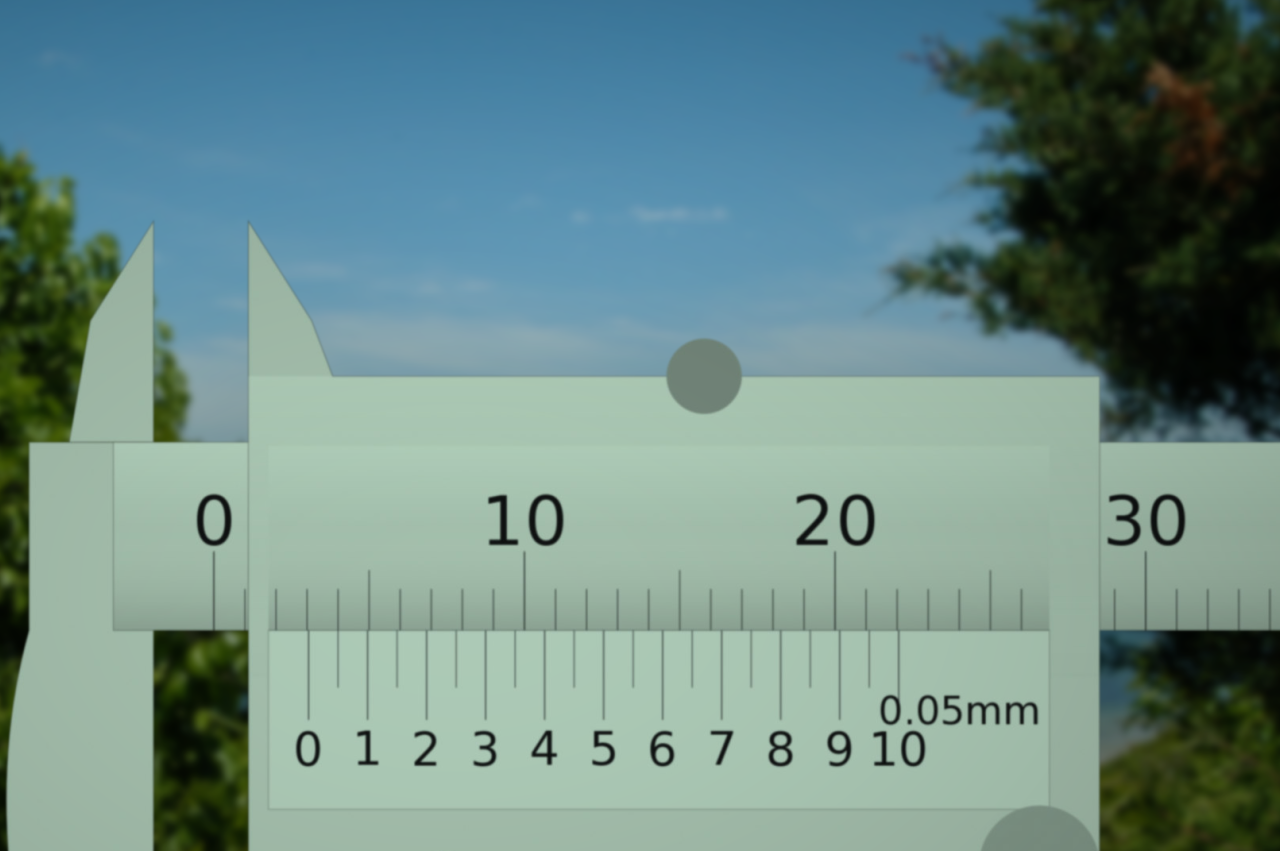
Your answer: 3.05mm
